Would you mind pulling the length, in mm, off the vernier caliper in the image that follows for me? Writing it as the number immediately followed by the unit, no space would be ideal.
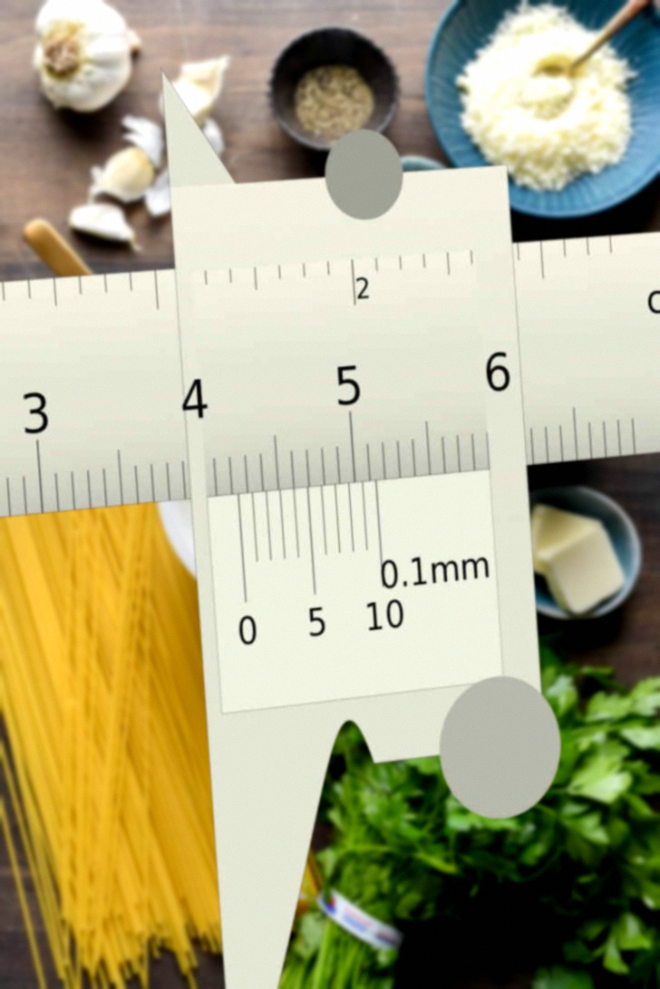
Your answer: 42.4mm
